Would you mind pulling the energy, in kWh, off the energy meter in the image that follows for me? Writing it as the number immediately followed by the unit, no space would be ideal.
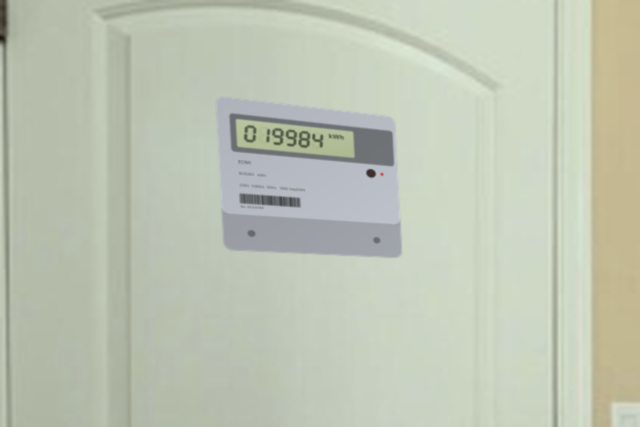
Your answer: 19984kWh
